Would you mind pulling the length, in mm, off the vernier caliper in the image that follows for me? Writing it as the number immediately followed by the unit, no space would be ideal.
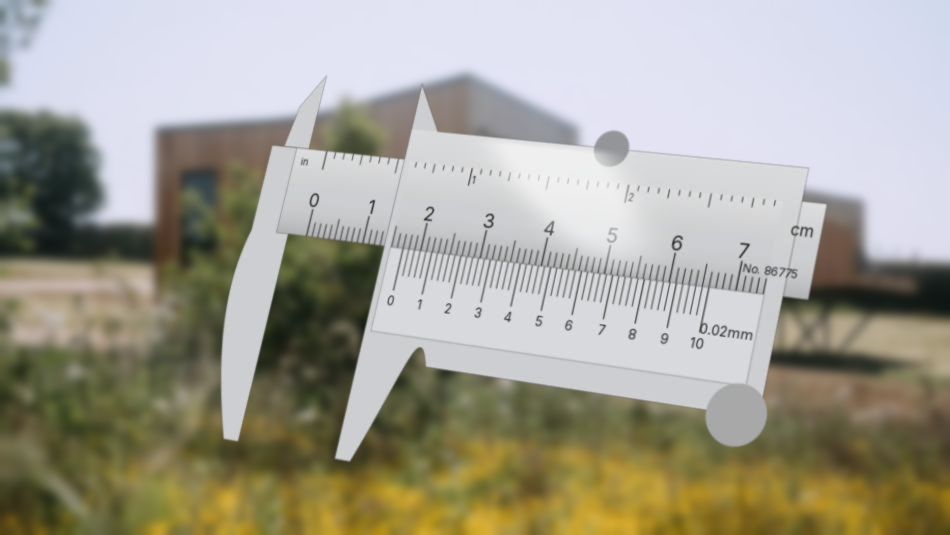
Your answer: 17.0mm
